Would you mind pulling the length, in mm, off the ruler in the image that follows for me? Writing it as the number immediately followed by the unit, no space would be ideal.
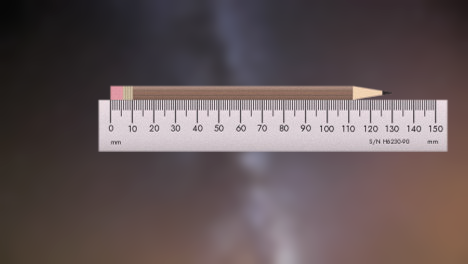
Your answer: 130mm
